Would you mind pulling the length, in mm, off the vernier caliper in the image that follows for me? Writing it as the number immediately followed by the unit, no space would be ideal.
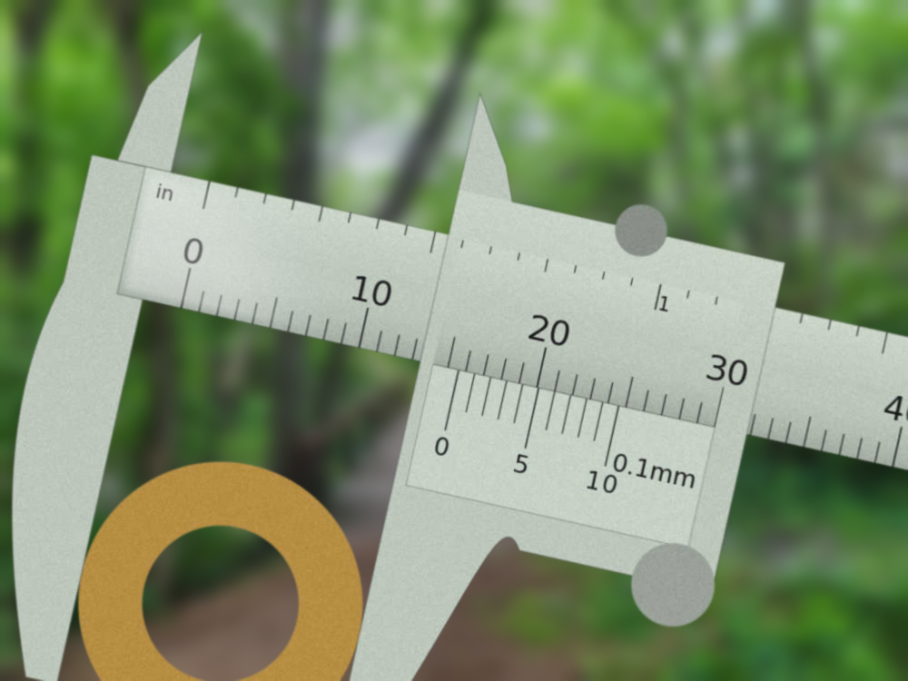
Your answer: 15.6mm
